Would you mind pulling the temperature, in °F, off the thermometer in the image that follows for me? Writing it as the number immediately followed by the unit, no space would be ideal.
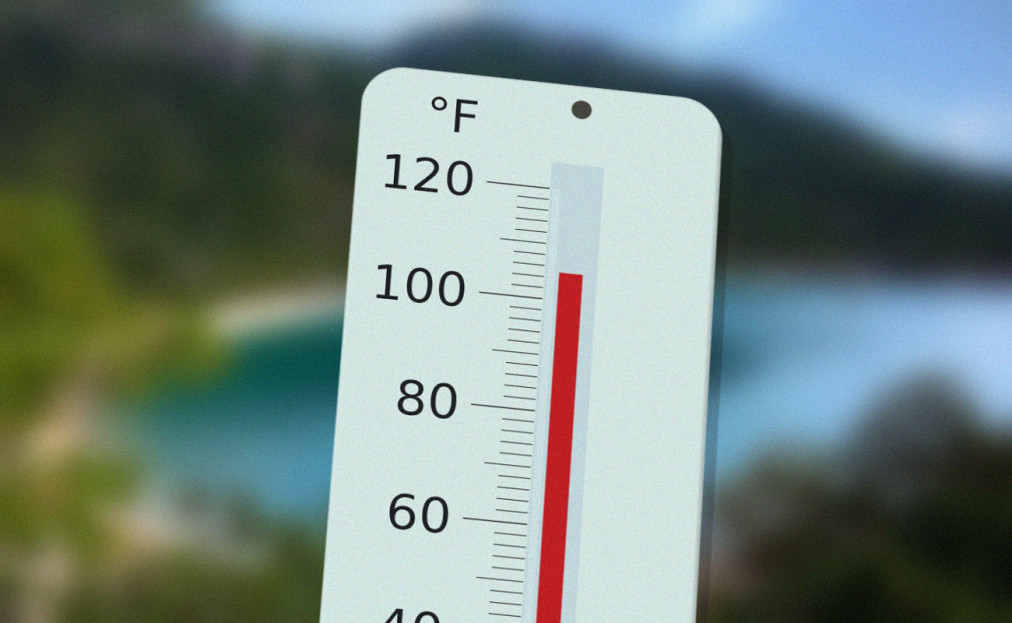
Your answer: 105°F
